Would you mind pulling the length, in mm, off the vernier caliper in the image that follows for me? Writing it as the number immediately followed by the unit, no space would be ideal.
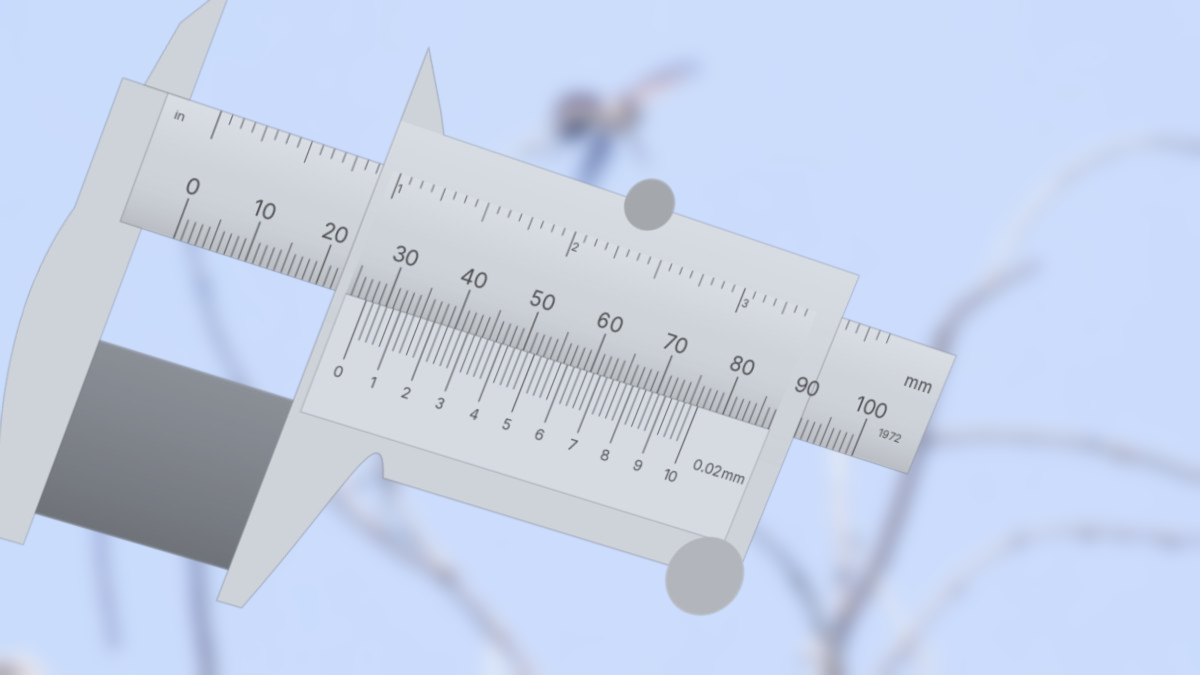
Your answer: 27.2mm
